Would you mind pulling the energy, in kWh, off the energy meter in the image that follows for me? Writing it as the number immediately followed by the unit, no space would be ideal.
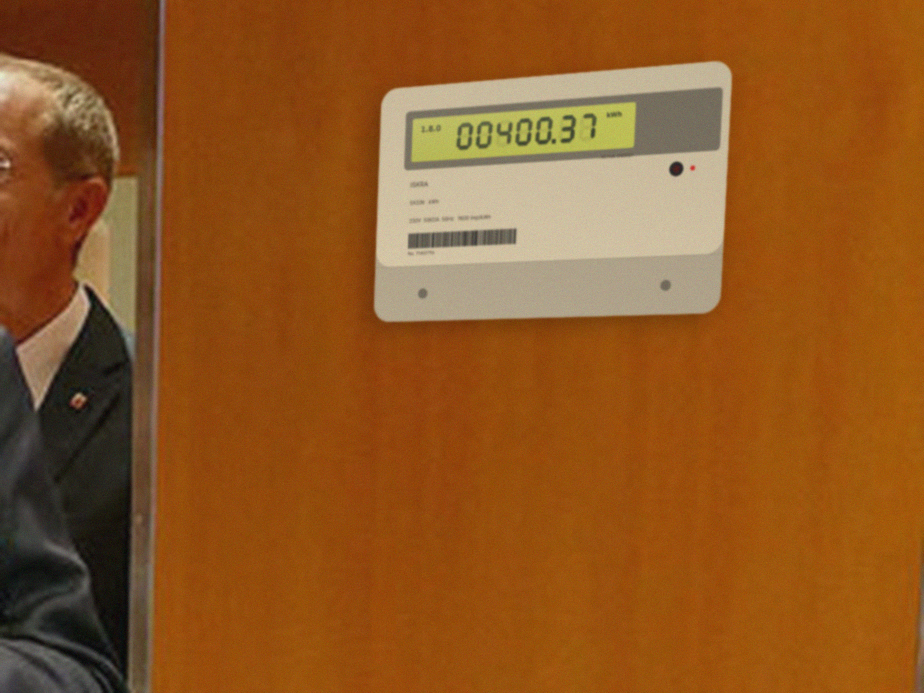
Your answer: 400.37kWh
